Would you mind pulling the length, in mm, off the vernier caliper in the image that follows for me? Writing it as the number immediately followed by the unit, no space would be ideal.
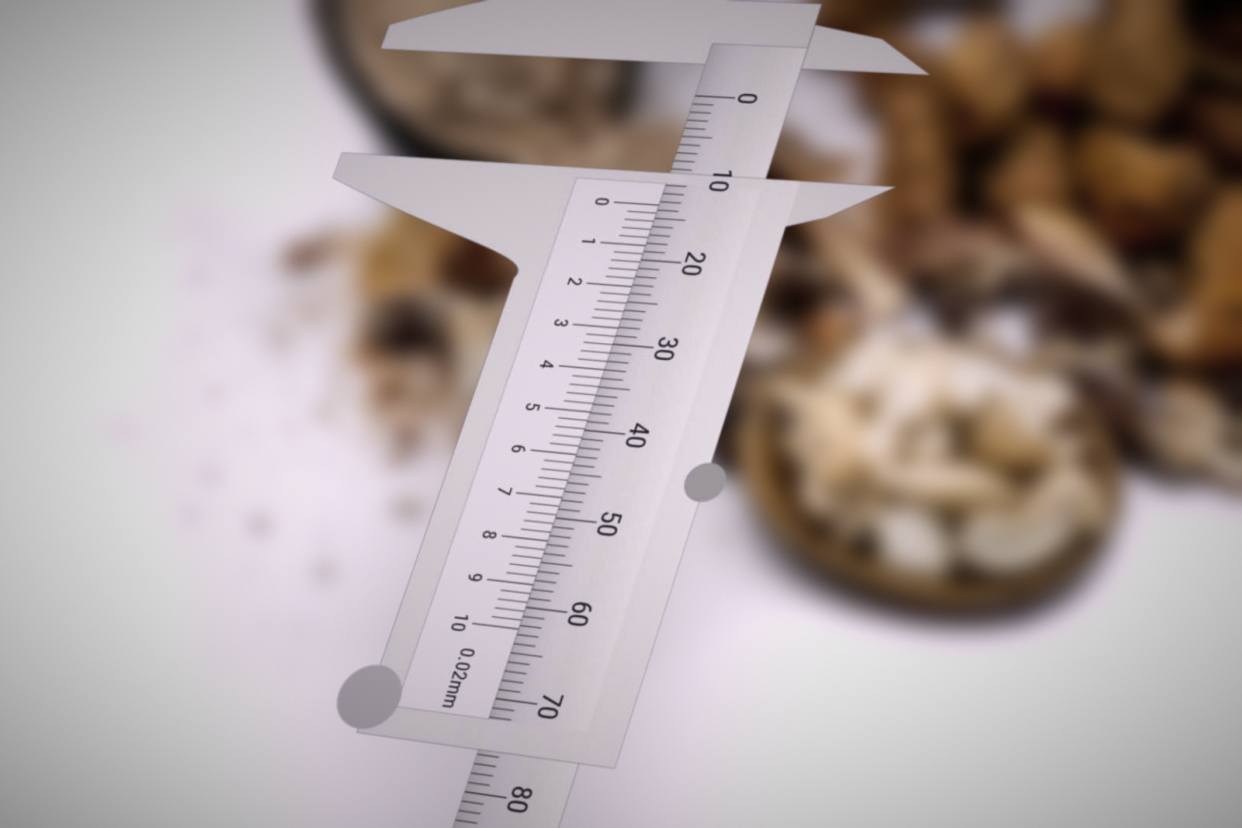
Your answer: 13.4mm
